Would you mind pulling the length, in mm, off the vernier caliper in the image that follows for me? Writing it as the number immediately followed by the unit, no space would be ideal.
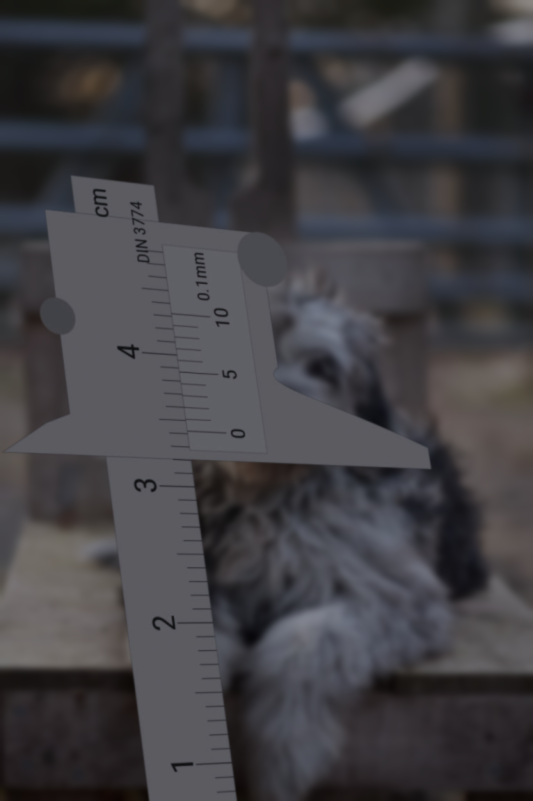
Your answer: 34.2mm
